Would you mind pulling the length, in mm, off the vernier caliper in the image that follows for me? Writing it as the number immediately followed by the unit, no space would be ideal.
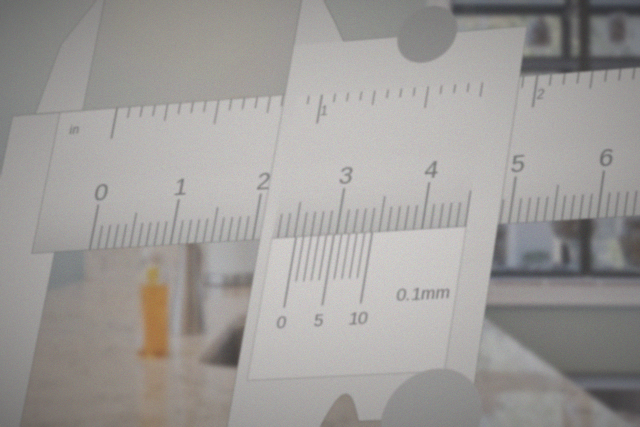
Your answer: 25.2mm
